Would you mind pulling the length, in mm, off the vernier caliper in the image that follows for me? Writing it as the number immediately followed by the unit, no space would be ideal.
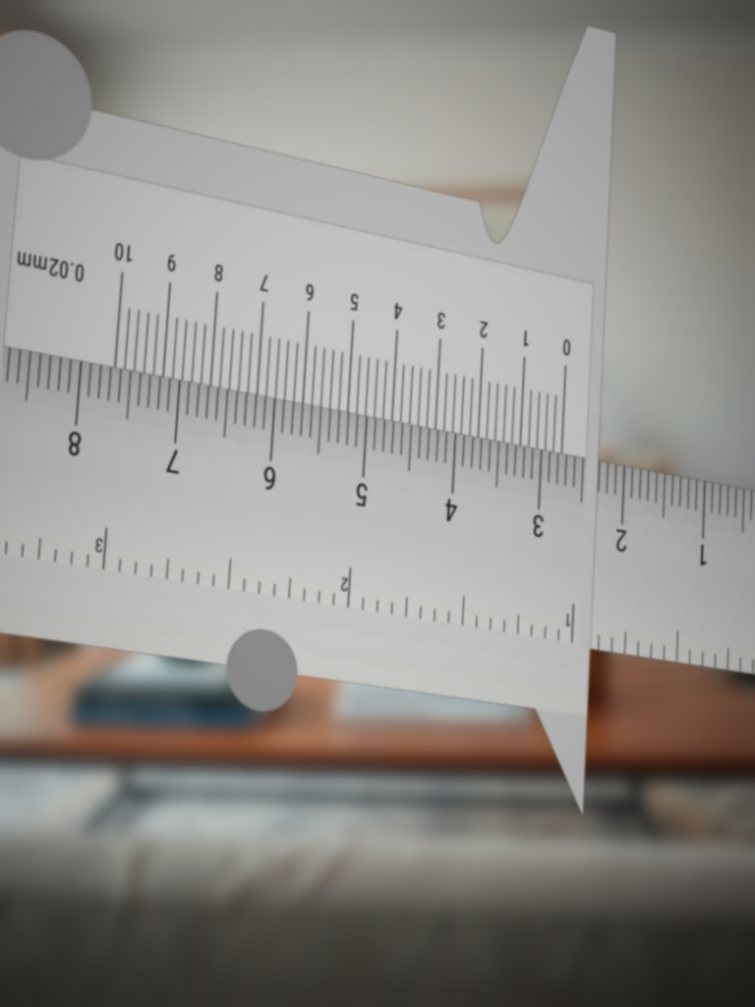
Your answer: 27.6mm
